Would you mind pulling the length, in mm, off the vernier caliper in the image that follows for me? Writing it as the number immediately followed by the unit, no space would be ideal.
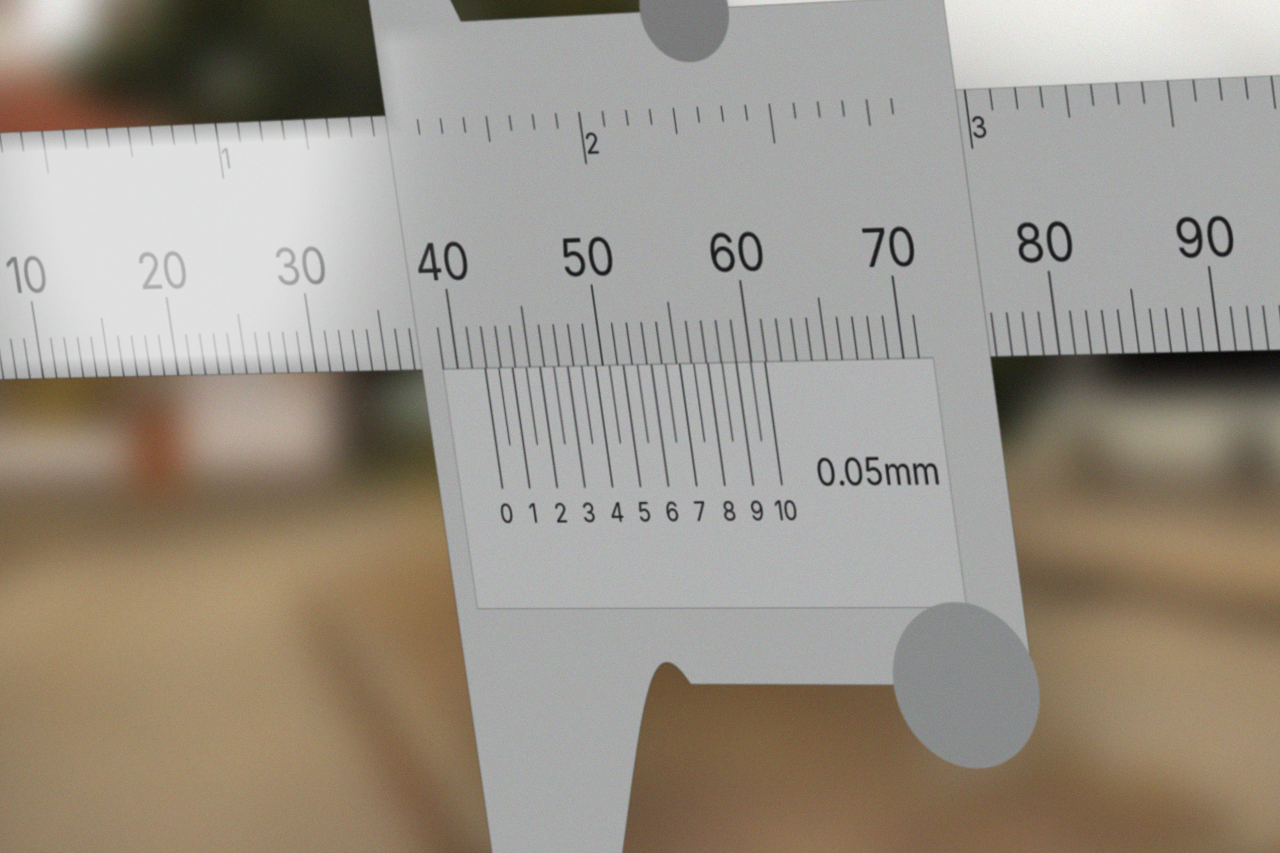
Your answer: 41.9mm
